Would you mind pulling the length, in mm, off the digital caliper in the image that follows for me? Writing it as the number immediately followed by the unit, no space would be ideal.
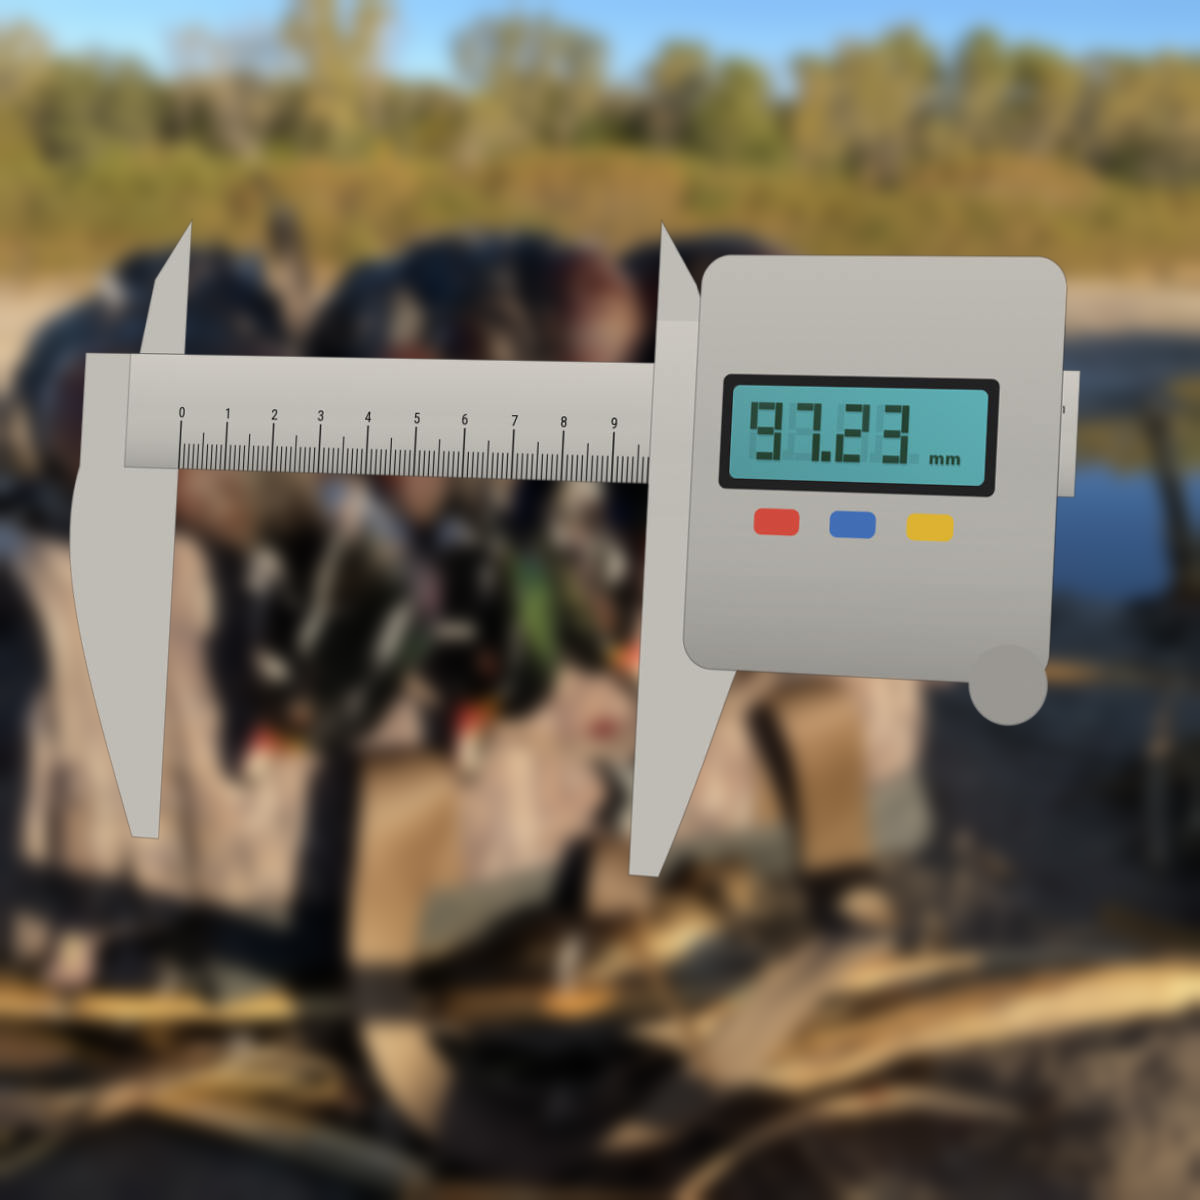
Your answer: 97.23mm
